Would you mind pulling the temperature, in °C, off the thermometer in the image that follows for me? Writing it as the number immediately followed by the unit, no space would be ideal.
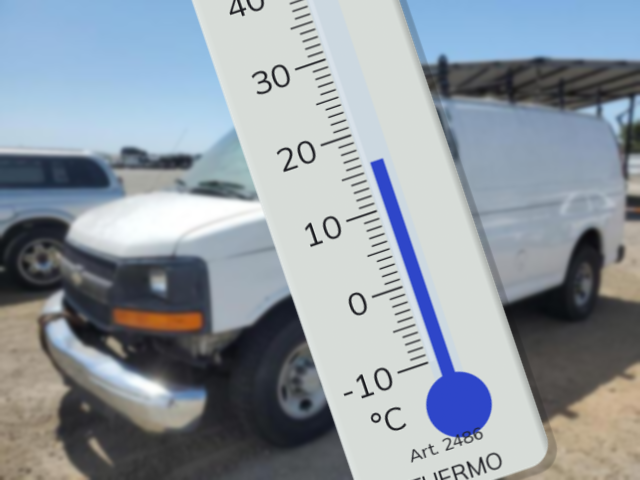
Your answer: 16°C
